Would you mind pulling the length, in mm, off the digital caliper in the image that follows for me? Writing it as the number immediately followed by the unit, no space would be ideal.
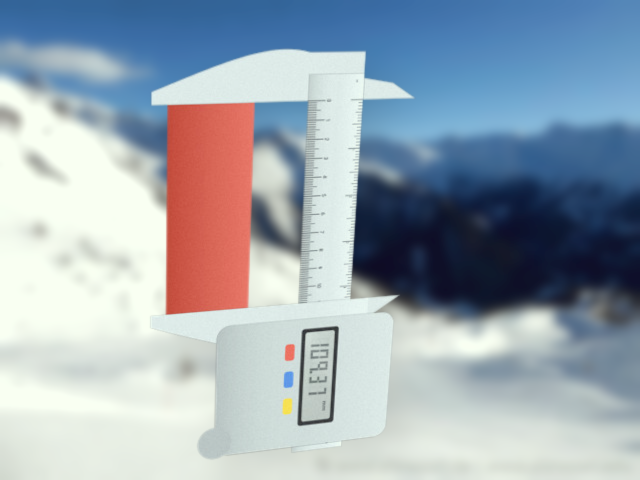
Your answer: 109.37mm
